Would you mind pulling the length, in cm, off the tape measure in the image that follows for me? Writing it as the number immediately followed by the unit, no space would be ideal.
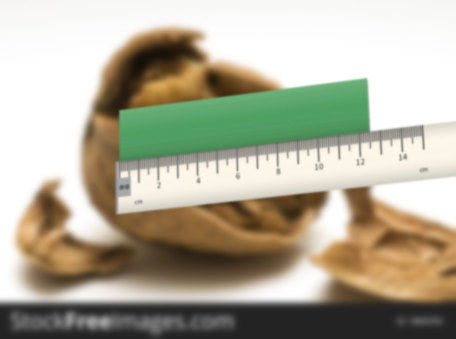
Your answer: 12.5cm
